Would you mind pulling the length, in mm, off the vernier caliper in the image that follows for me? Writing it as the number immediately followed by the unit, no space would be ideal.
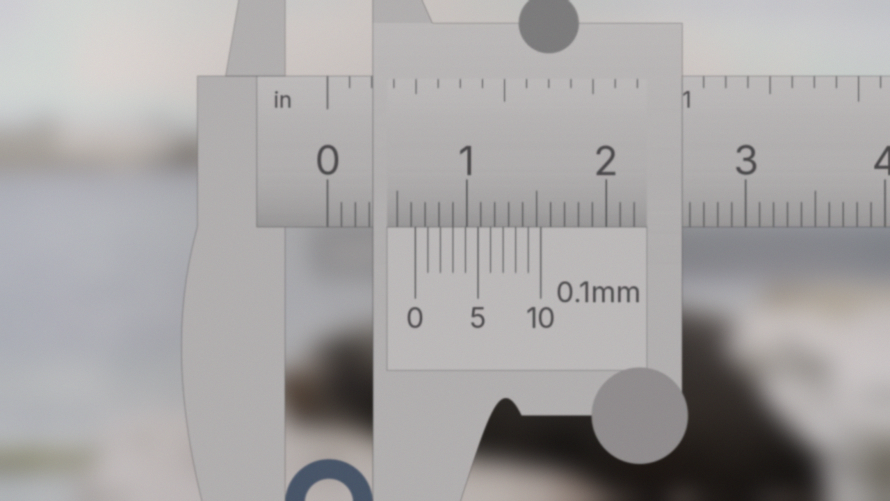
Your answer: 6.3mm
